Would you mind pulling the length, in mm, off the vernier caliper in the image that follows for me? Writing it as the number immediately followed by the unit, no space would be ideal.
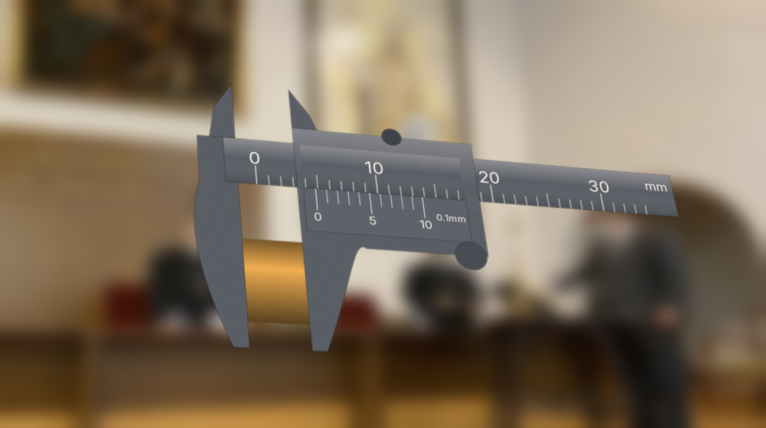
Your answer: 4.8mm
